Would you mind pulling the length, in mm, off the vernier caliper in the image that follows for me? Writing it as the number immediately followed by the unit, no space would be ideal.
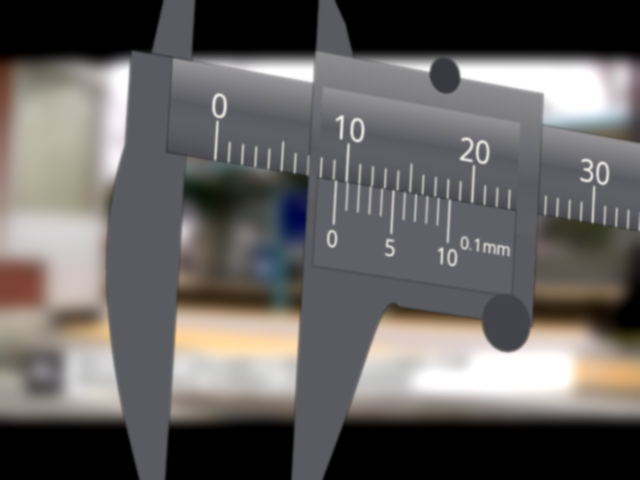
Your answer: 9.2mm
